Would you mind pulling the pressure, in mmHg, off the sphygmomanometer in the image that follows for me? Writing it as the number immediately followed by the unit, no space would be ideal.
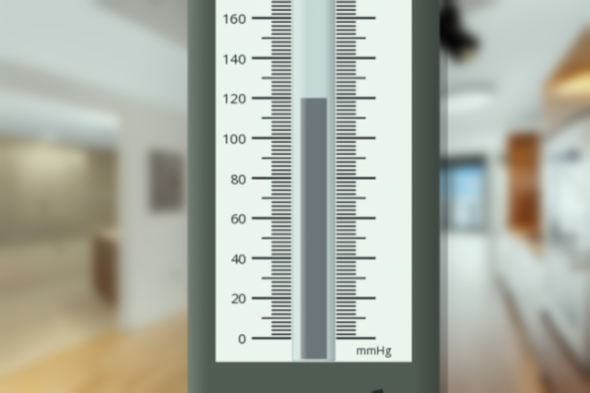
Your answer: 120mmHg
